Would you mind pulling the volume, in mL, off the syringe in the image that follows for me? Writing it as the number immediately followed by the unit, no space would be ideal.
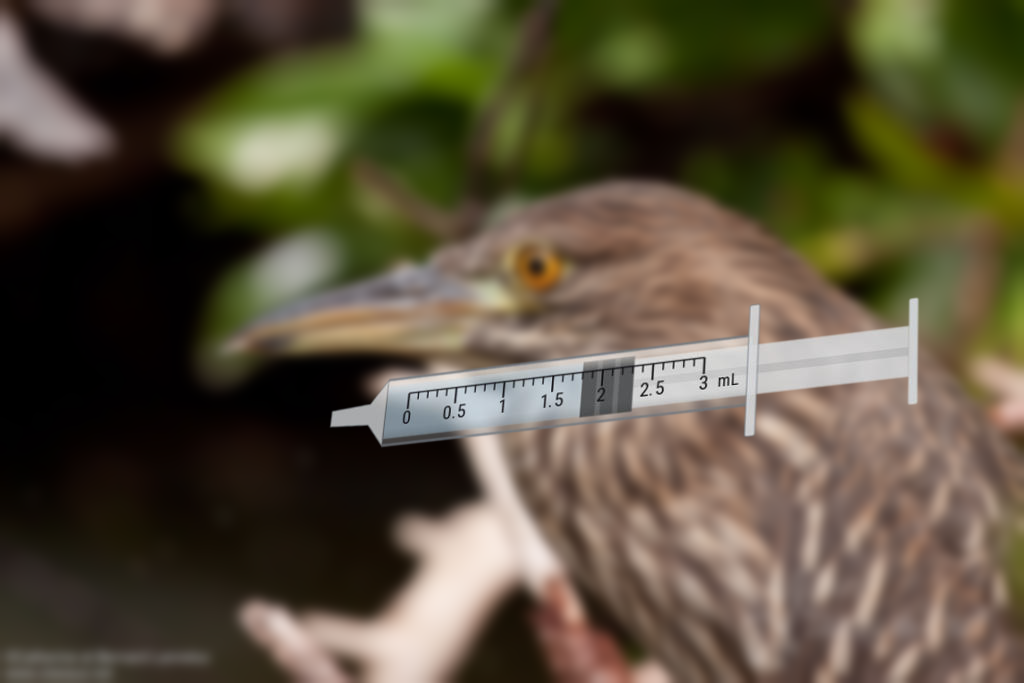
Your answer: 1.8mL
